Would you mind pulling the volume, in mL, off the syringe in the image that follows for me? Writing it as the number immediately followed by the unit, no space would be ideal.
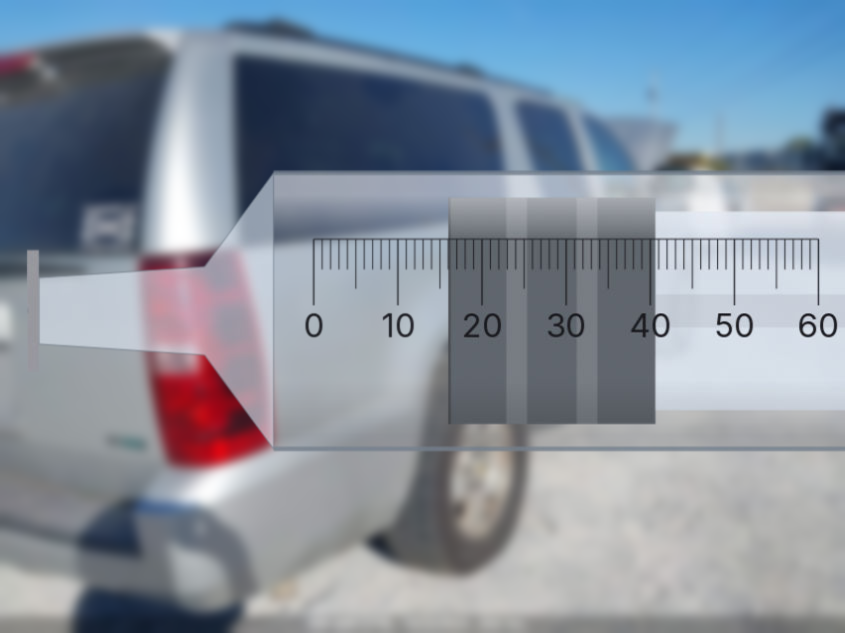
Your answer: 16mL
